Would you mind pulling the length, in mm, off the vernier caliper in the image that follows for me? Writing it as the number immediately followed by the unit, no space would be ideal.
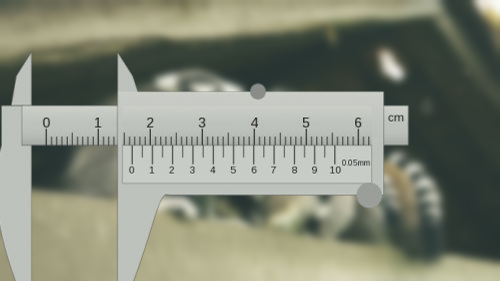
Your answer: 16.5mm
